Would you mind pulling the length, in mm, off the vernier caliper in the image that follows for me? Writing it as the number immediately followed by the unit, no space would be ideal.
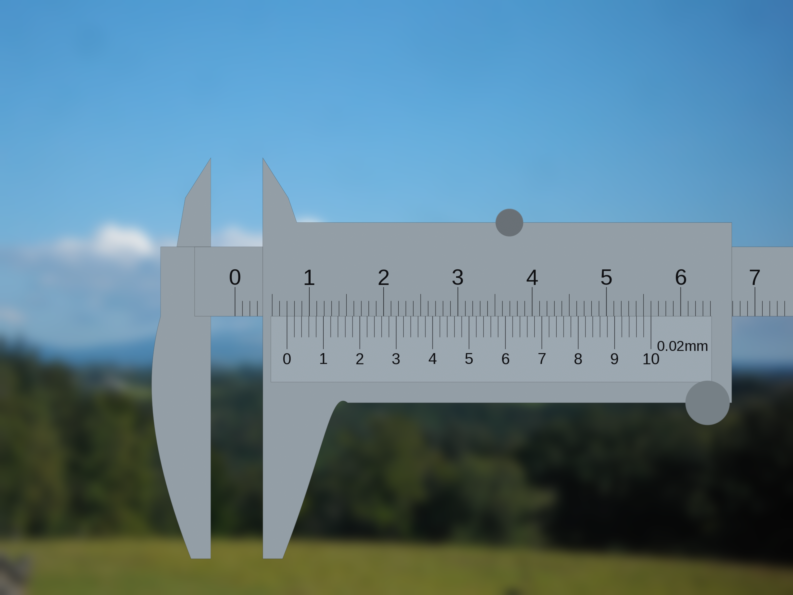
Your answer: 7.0mm
